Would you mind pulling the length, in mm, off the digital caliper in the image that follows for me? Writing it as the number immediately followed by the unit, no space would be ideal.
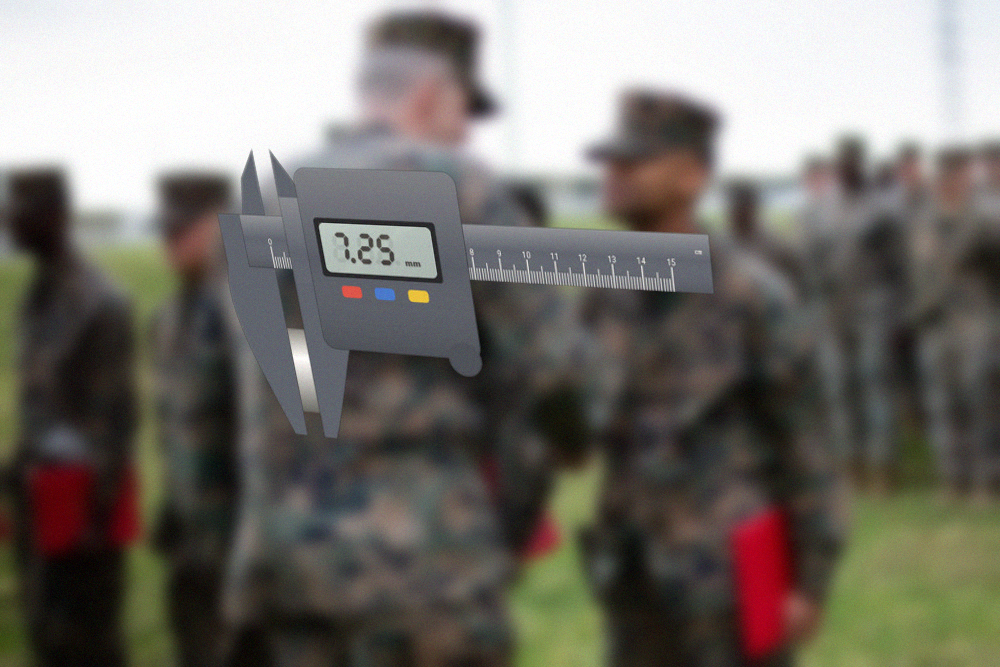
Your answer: 7.25mm
